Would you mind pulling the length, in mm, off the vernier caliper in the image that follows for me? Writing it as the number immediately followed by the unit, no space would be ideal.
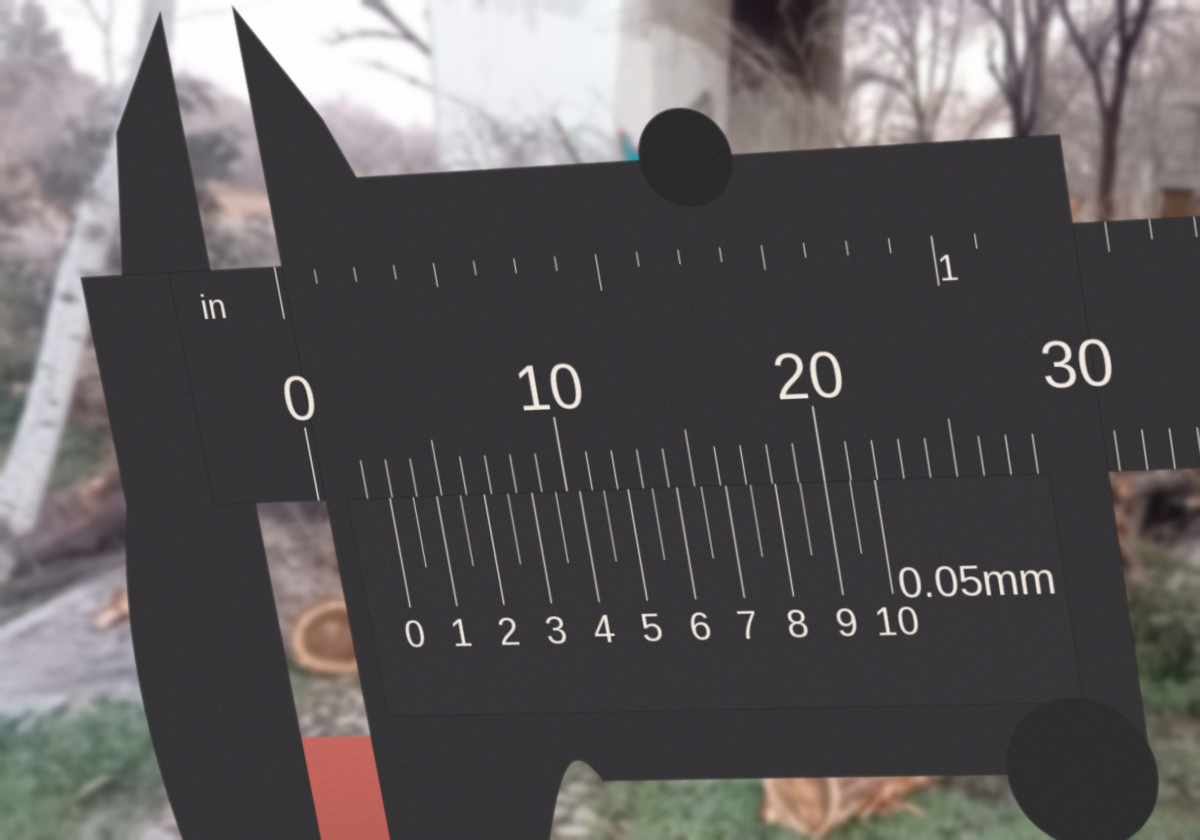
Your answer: 2.9mm
